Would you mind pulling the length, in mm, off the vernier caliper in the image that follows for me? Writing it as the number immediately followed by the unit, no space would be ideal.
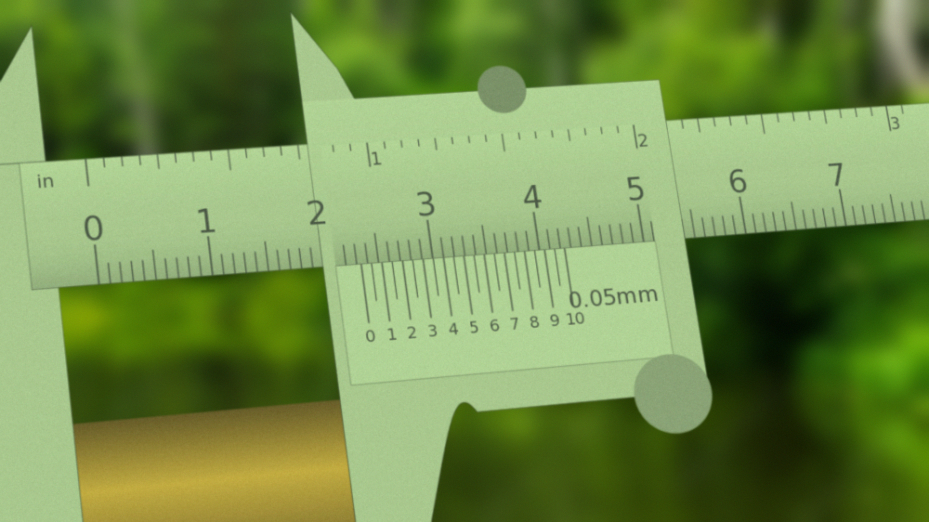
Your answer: 23.4mm
